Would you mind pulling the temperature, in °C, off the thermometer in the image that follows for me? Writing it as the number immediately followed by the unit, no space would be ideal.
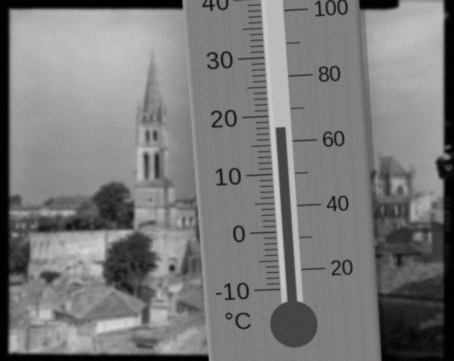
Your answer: 18°C
